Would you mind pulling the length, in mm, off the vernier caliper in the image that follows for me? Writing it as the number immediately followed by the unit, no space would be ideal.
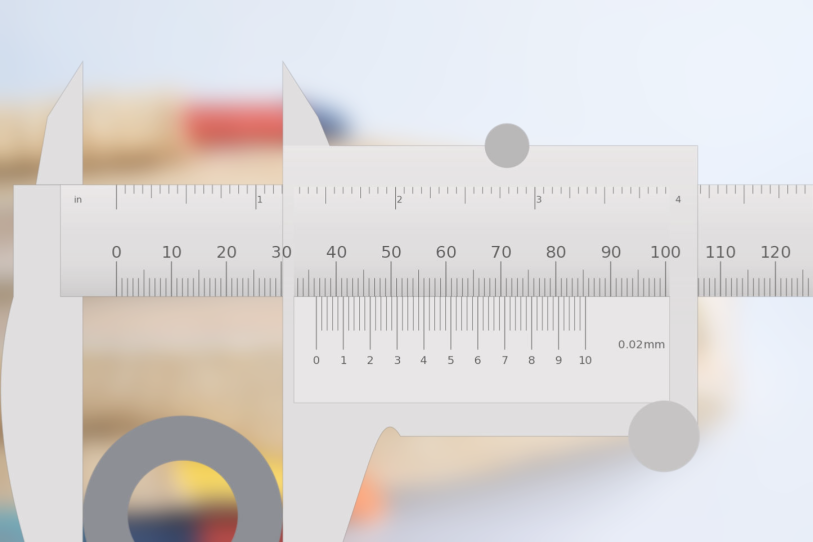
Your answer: 36.4mm
